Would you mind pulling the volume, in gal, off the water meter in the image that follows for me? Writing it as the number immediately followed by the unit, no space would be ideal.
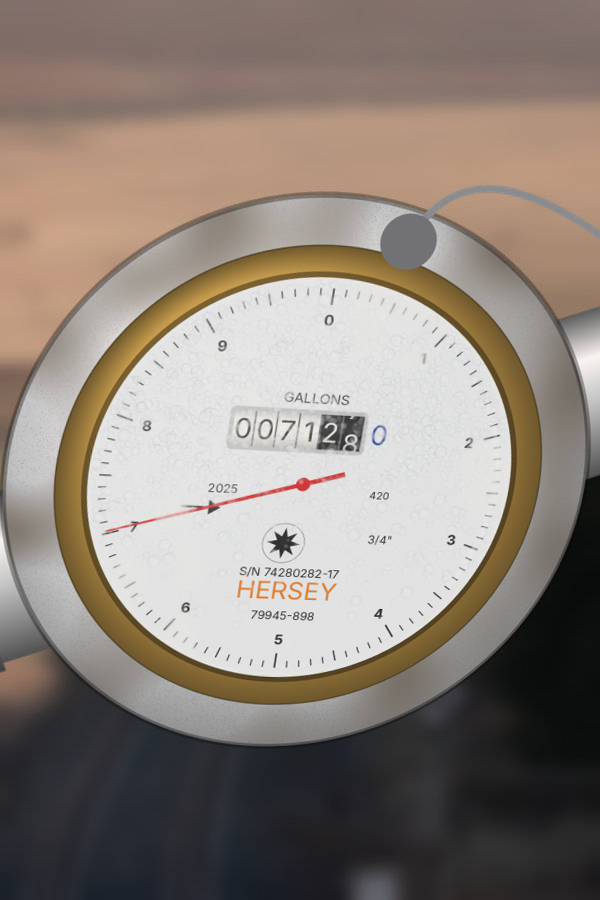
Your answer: 71277.0gal
